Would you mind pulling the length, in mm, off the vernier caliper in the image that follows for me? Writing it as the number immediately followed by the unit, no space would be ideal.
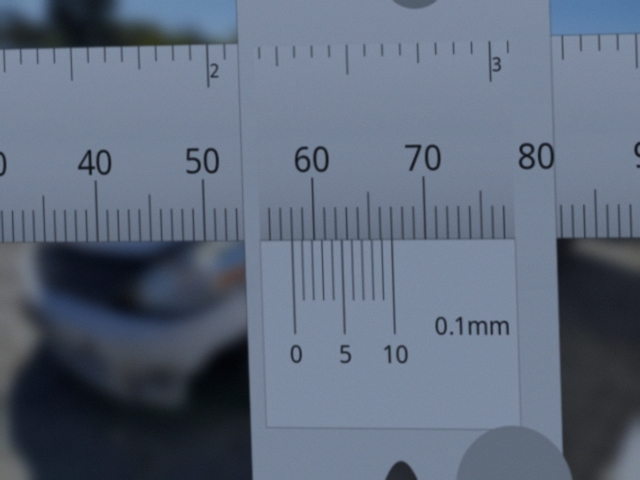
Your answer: 58.0mm
